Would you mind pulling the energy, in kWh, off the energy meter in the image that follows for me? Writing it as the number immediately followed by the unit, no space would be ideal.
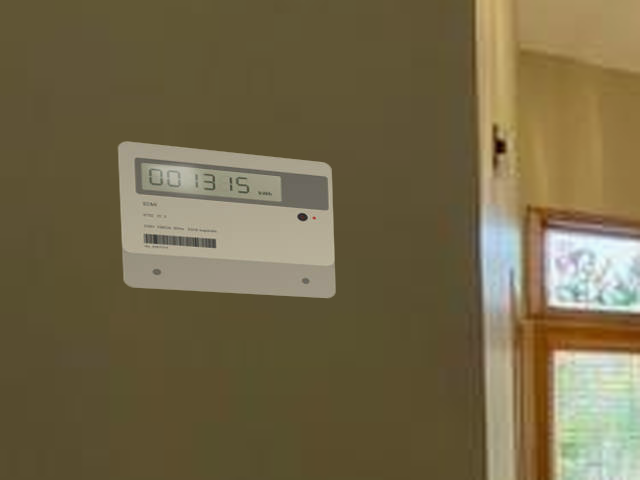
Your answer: 1315kWh
